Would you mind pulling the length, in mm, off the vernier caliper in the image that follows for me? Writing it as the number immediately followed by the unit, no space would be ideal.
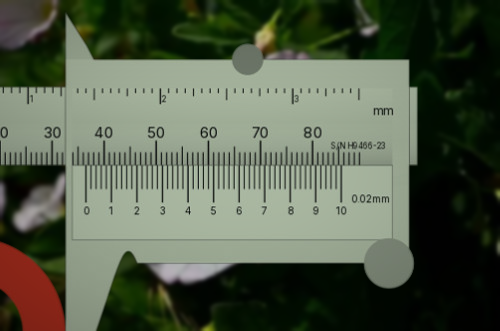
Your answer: 36.5mm
